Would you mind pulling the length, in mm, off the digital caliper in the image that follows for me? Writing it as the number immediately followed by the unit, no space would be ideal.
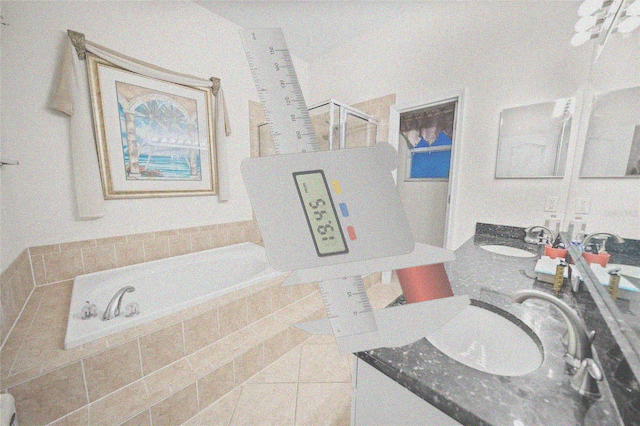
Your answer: 19.45mm
